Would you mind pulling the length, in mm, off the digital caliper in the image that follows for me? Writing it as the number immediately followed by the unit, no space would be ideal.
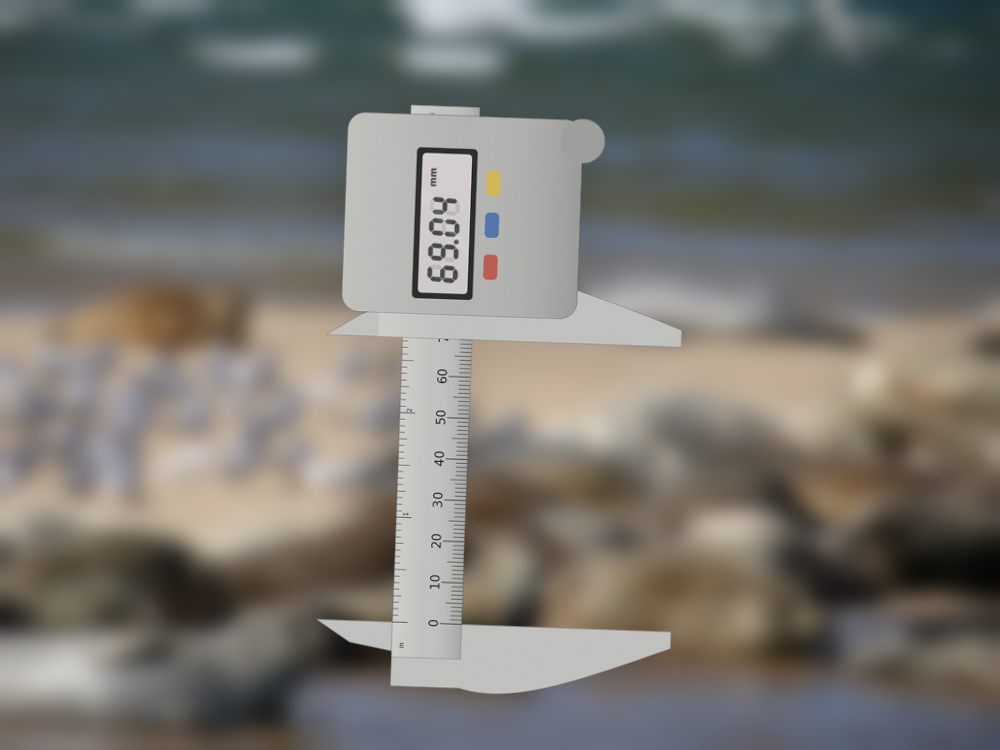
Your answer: 69.04mm
